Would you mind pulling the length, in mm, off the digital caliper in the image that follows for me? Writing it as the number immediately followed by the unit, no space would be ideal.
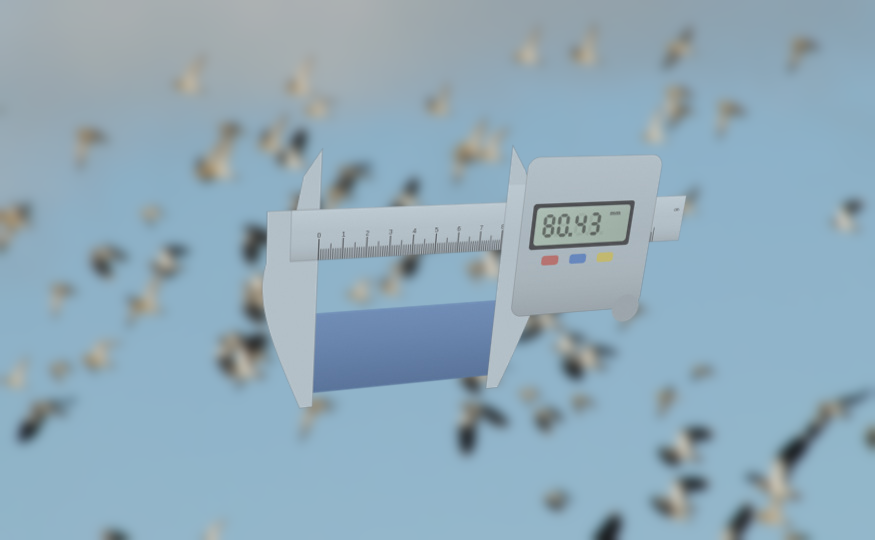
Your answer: 80.43mm
